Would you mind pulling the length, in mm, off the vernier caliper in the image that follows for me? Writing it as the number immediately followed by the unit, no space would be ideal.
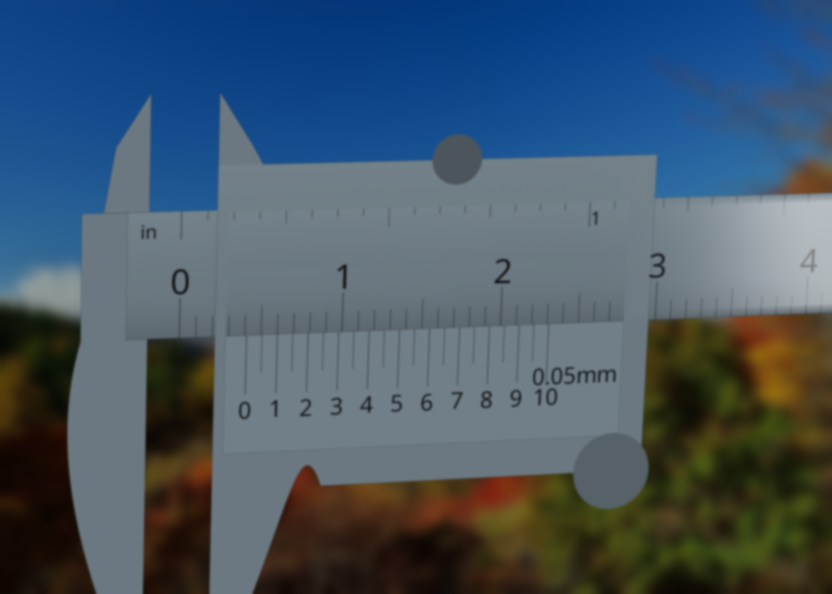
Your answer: 4.1mm
